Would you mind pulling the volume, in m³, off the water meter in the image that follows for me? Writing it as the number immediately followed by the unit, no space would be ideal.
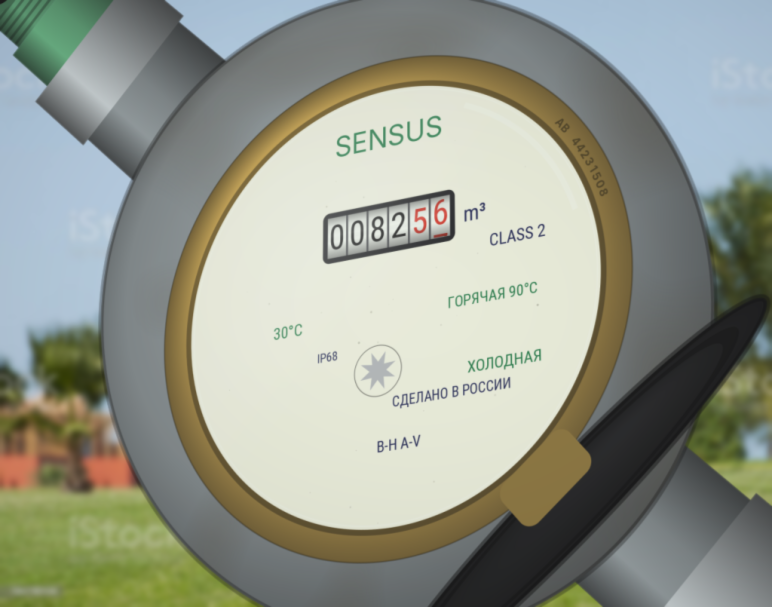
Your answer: 82.56m³
